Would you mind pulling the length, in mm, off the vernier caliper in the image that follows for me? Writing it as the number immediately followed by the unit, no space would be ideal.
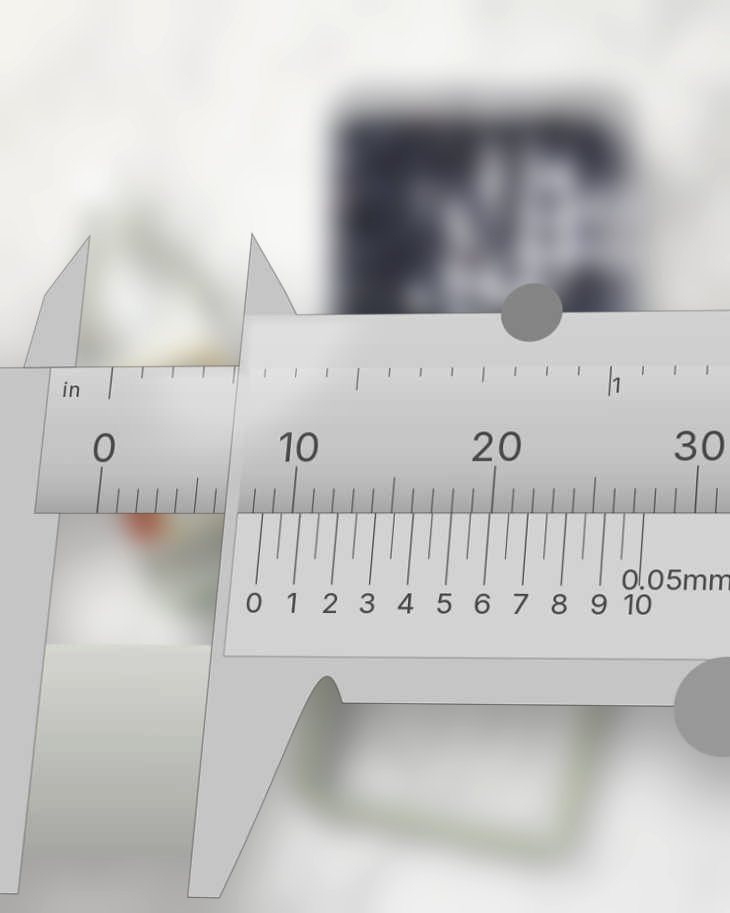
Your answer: 8.5mm
